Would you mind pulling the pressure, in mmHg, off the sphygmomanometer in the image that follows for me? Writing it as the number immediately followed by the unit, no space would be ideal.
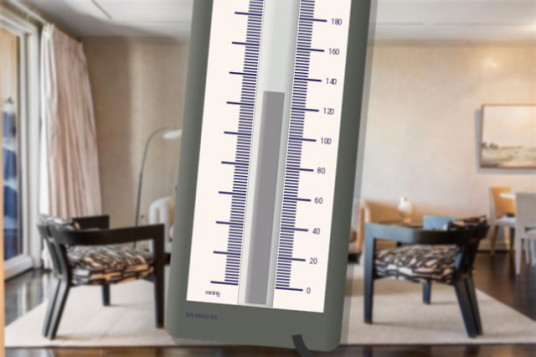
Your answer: 130mmHg
